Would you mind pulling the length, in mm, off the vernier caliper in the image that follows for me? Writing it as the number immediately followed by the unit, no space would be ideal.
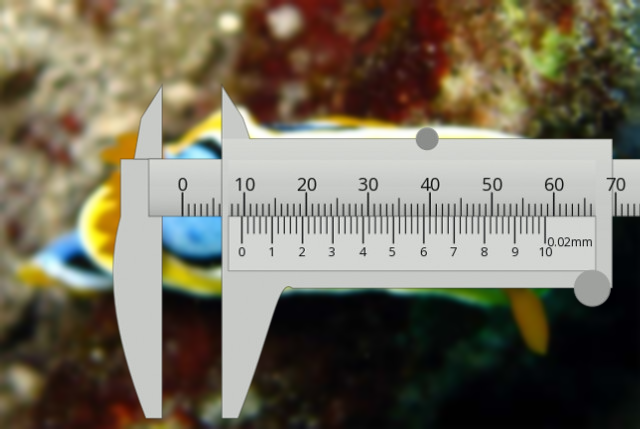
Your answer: 9.6mm
